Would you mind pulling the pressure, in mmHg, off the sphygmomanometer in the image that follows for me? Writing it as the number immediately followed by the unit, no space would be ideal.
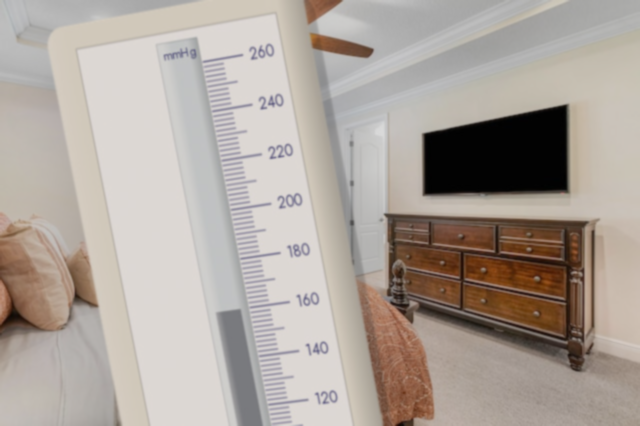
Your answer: 160mmHg
